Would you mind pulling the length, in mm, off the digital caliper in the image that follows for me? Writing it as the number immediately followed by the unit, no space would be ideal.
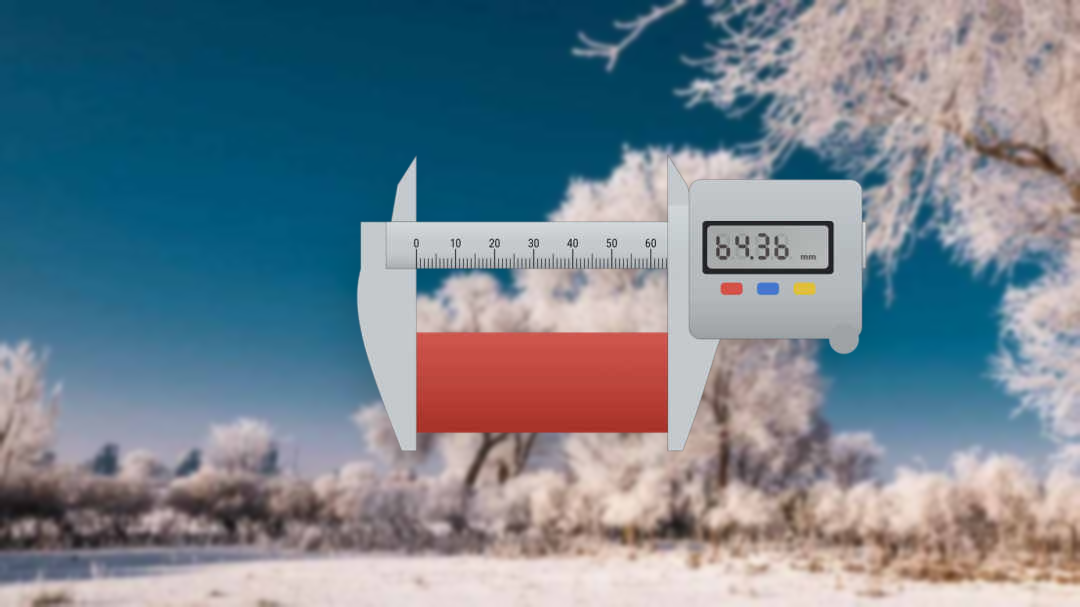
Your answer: 64.36mm
